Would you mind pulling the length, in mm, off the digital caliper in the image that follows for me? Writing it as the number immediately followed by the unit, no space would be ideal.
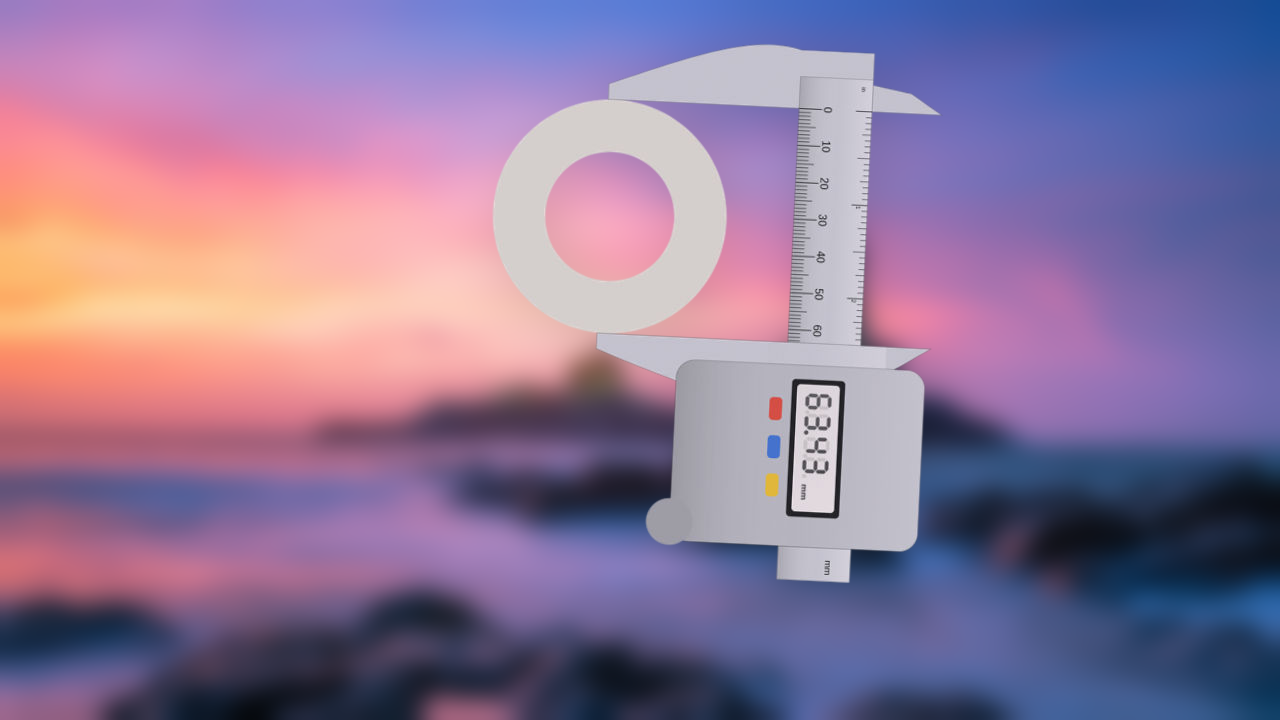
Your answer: 63.43mm
